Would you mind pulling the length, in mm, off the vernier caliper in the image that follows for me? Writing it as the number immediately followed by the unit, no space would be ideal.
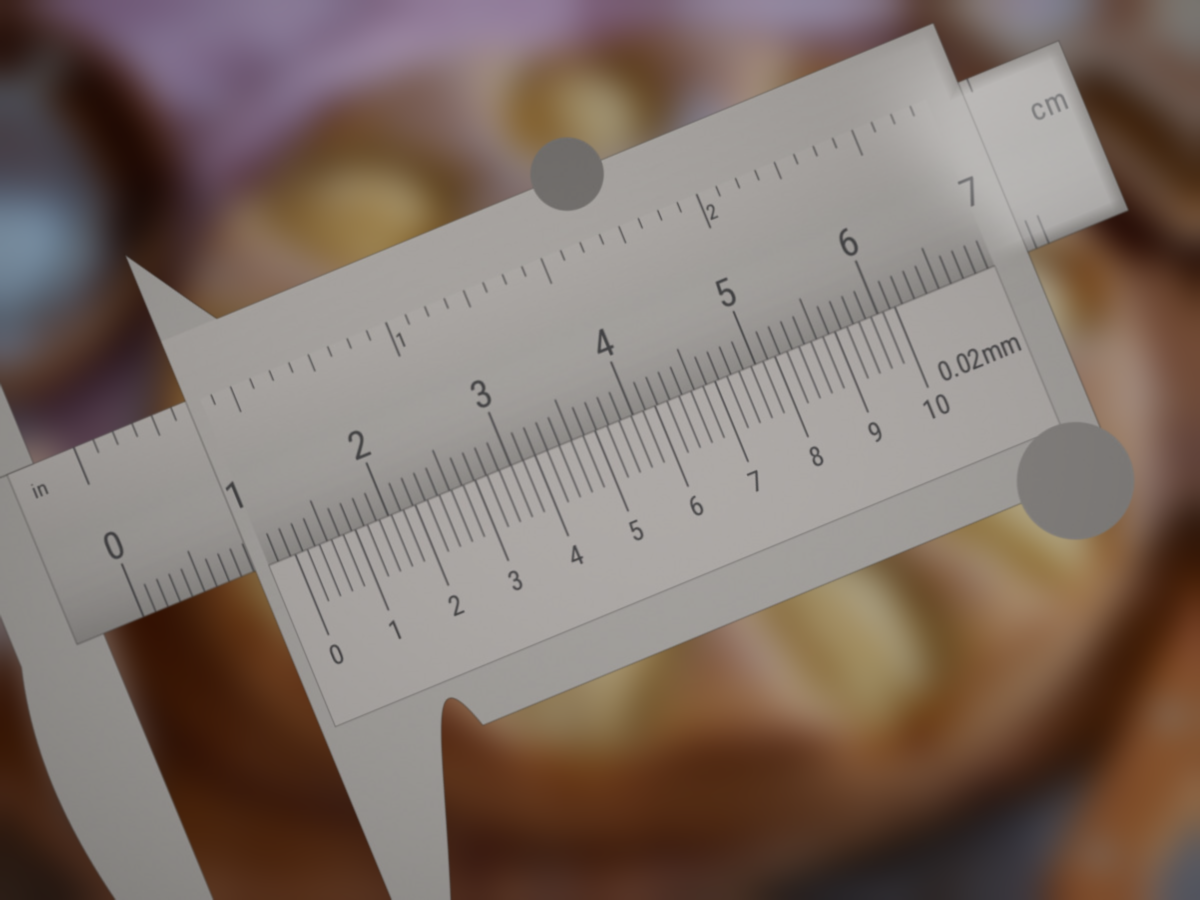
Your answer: 12.4mm
